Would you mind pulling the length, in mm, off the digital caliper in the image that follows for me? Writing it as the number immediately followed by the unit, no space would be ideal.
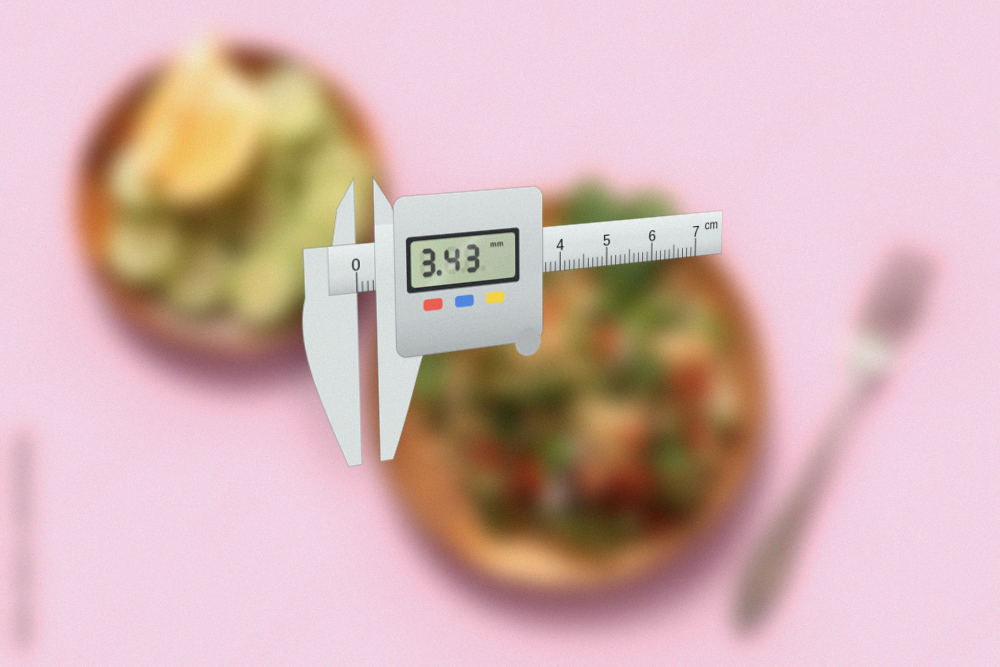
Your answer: 3.43mm
